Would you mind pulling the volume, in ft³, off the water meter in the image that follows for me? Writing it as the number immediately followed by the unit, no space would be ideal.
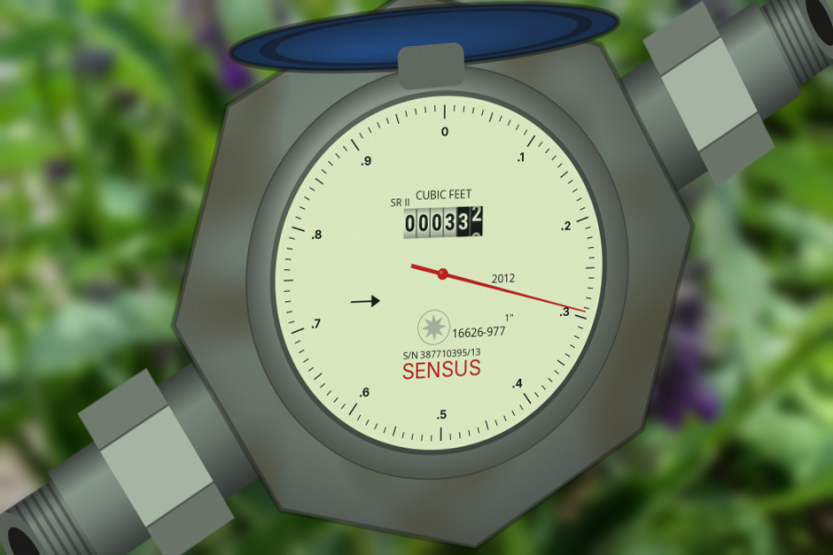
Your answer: 332.29ft³
